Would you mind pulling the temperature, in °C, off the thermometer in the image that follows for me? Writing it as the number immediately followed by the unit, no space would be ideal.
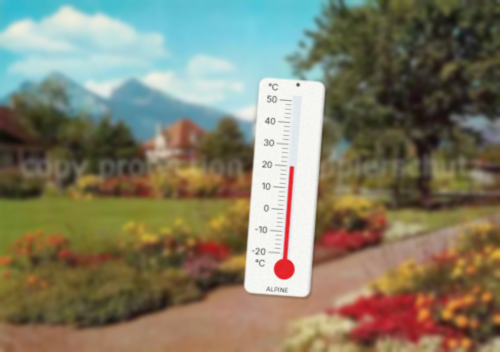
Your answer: 20°C
